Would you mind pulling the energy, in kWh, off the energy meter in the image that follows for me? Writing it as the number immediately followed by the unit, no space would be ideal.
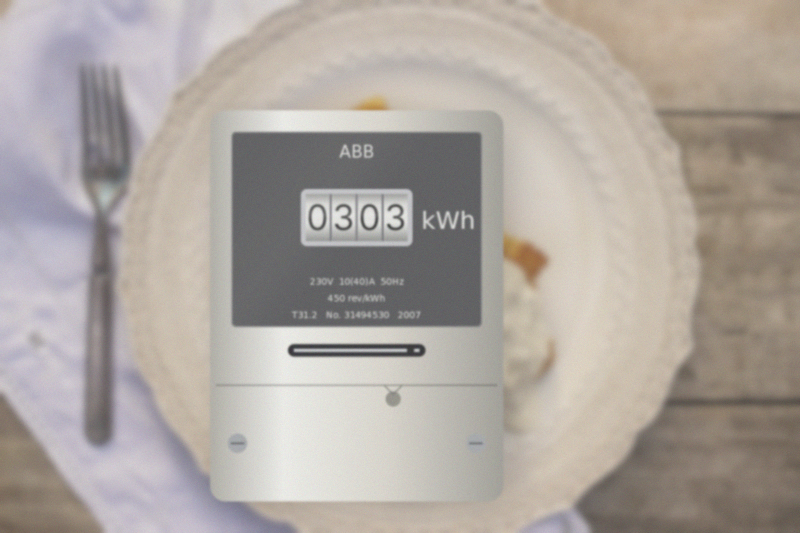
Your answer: 303kWh
